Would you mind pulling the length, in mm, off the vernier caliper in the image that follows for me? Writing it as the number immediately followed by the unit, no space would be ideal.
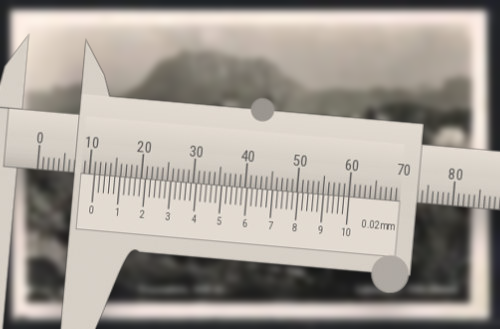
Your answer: 11.0mm
